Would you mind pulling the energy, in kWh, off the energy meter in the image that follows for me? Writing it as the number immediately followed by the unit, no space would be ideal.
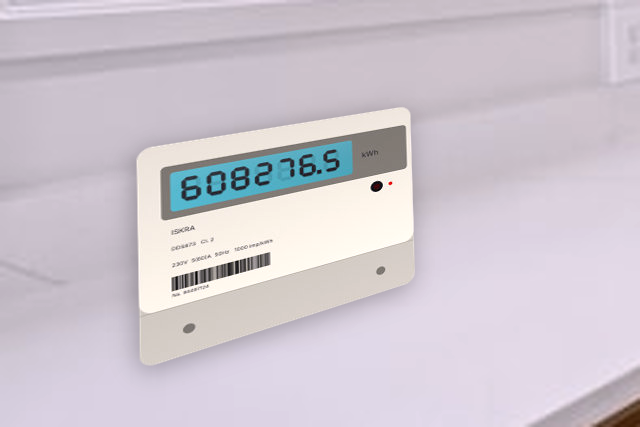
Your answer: 608276.5kWh
